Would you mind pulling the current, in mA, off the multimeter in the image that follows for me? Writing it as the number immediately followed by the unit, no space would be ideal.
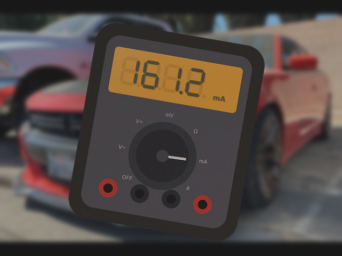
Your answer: 161.2mA
